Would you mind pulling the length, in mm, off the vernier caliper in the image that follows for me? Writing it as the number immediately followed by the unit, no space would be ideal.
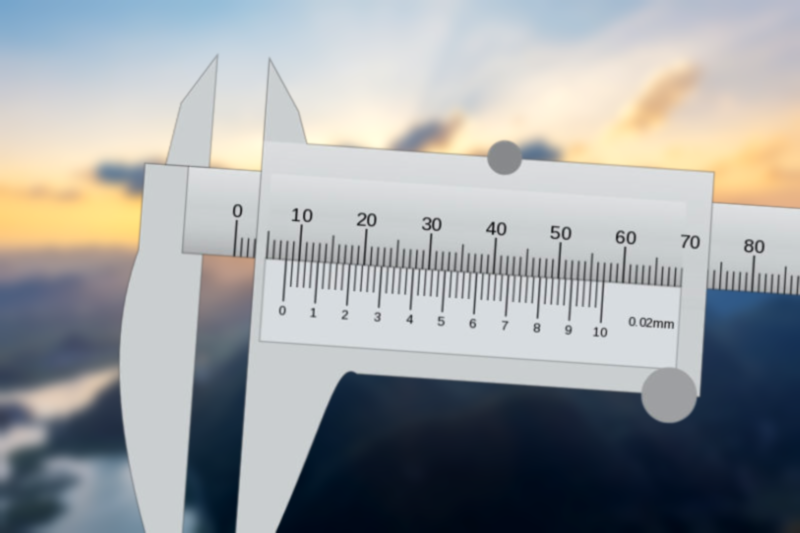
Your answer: 8.0mm
